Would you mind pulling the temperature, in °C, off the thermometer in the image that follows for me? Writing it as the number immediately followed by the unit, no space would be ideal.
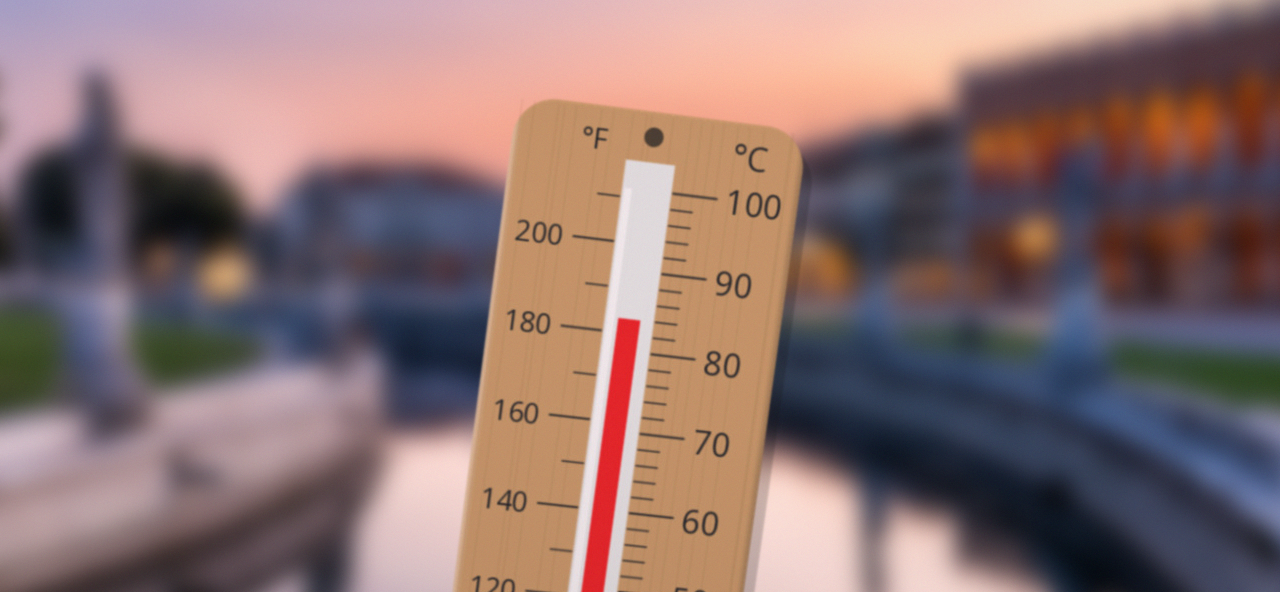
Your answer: 84°C
